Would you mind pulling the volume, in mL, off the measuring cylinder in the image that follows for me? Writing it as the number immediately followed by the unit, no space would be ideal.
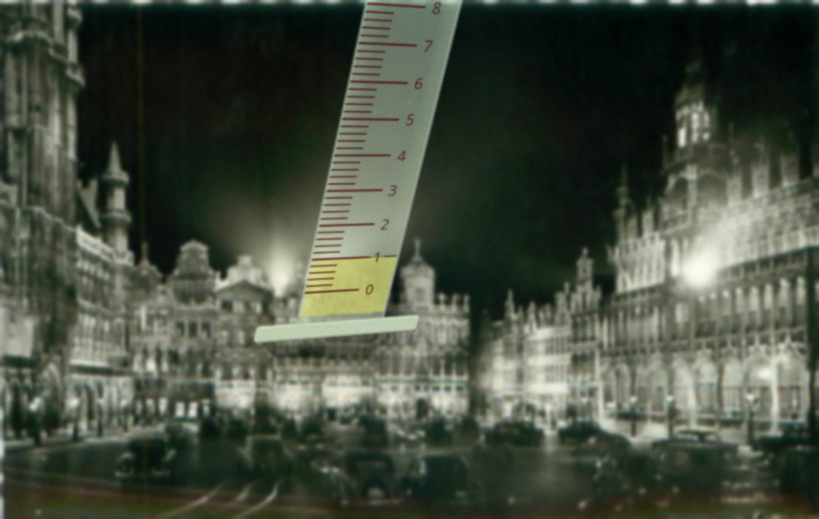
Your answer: 1mL
